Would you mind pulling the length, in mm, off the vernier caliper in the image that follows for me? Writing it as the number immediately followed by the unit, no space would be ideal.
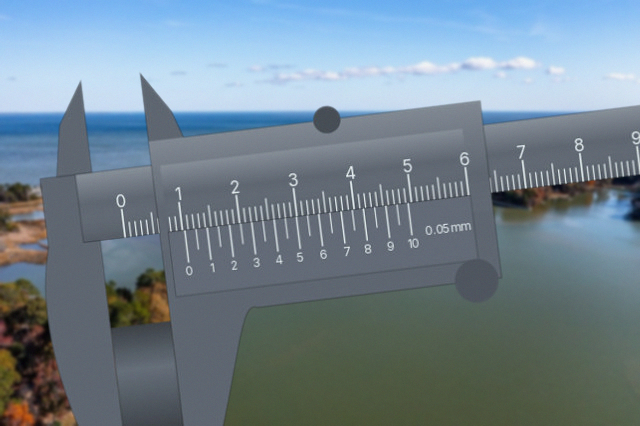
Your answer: 10.4mm
